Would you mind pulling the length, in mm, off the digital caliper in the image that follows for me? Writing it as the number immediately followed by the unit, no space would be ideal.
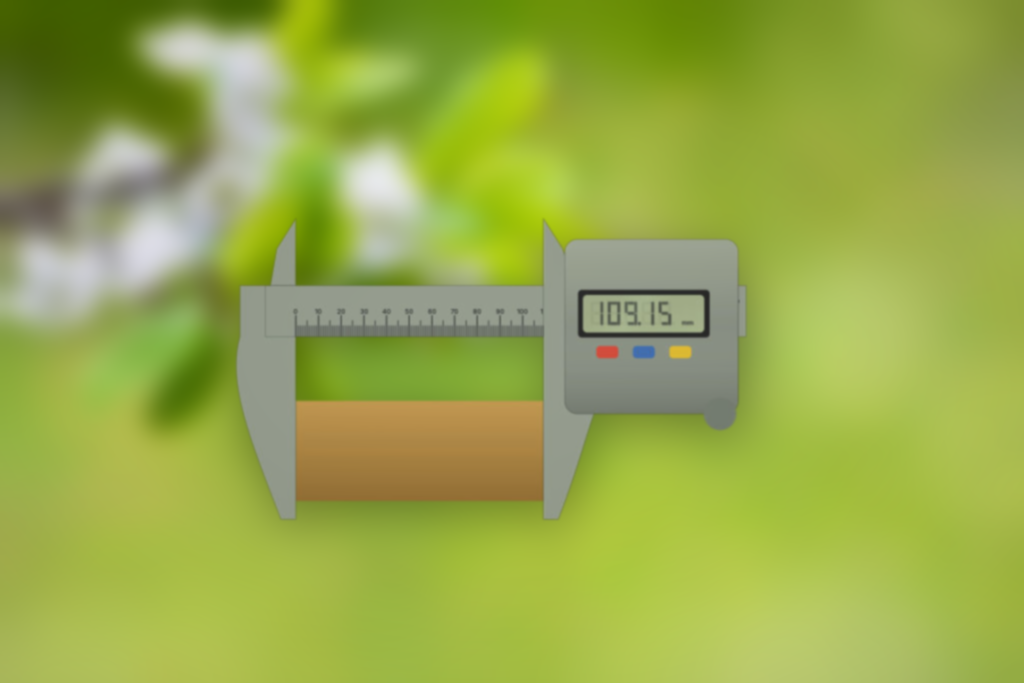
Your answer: 109.15mm
